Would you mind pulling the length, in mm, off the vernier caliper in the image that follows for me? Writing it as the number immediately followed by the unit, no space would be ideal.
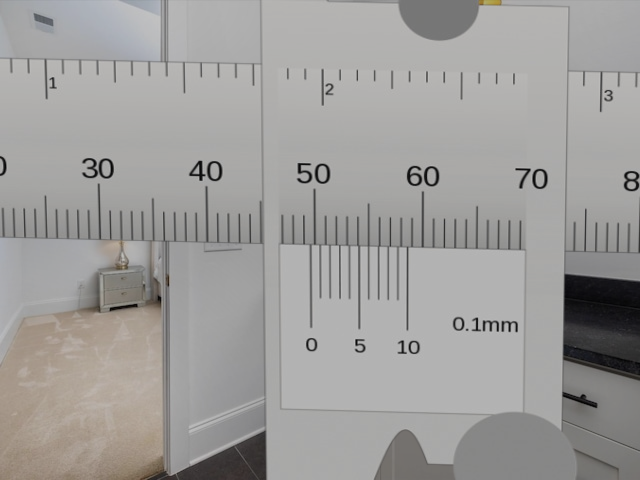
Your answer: 49.6mm
